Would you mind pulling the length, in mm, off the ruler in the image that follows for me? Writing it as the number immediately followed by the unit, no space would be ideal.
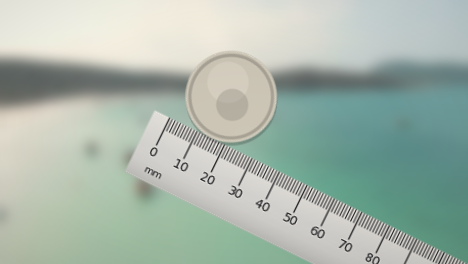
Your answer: 30mm
